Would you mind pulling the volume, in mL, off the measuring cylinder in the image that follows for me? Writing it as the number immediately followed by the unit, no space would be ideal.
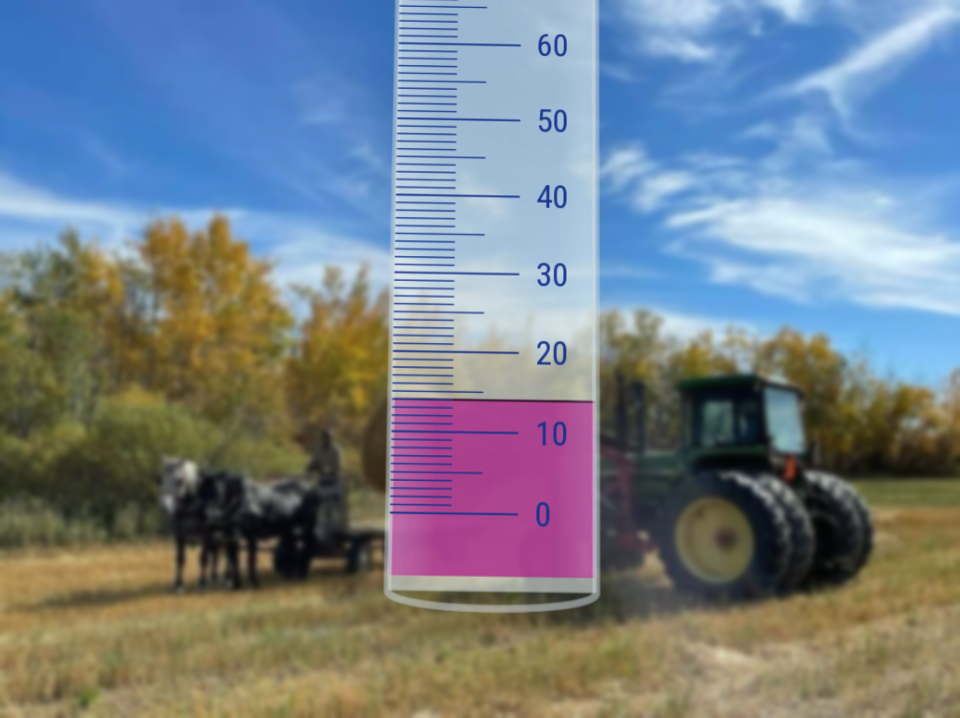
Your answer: 14mL
